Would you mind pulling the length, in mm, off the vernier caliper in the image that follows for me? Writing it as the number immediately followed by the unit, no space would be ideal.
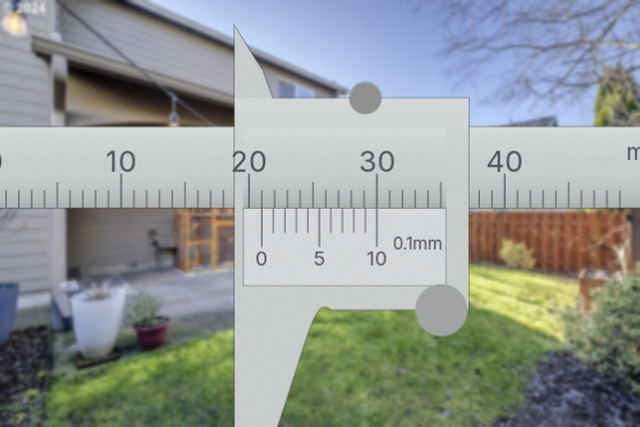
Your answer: 21.0mm
